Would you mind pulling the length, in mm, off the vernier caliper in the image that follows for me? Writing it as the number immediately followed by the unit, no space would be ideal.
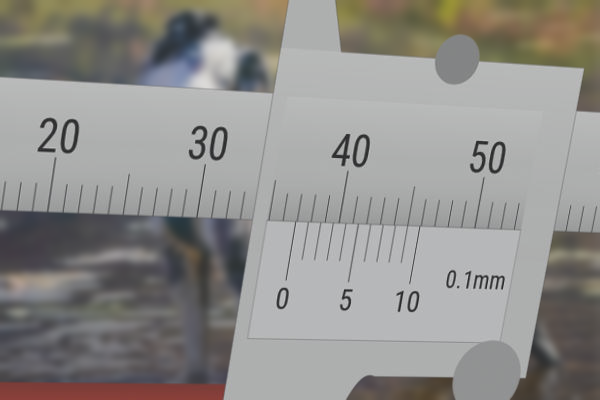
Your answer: 36.9mm
